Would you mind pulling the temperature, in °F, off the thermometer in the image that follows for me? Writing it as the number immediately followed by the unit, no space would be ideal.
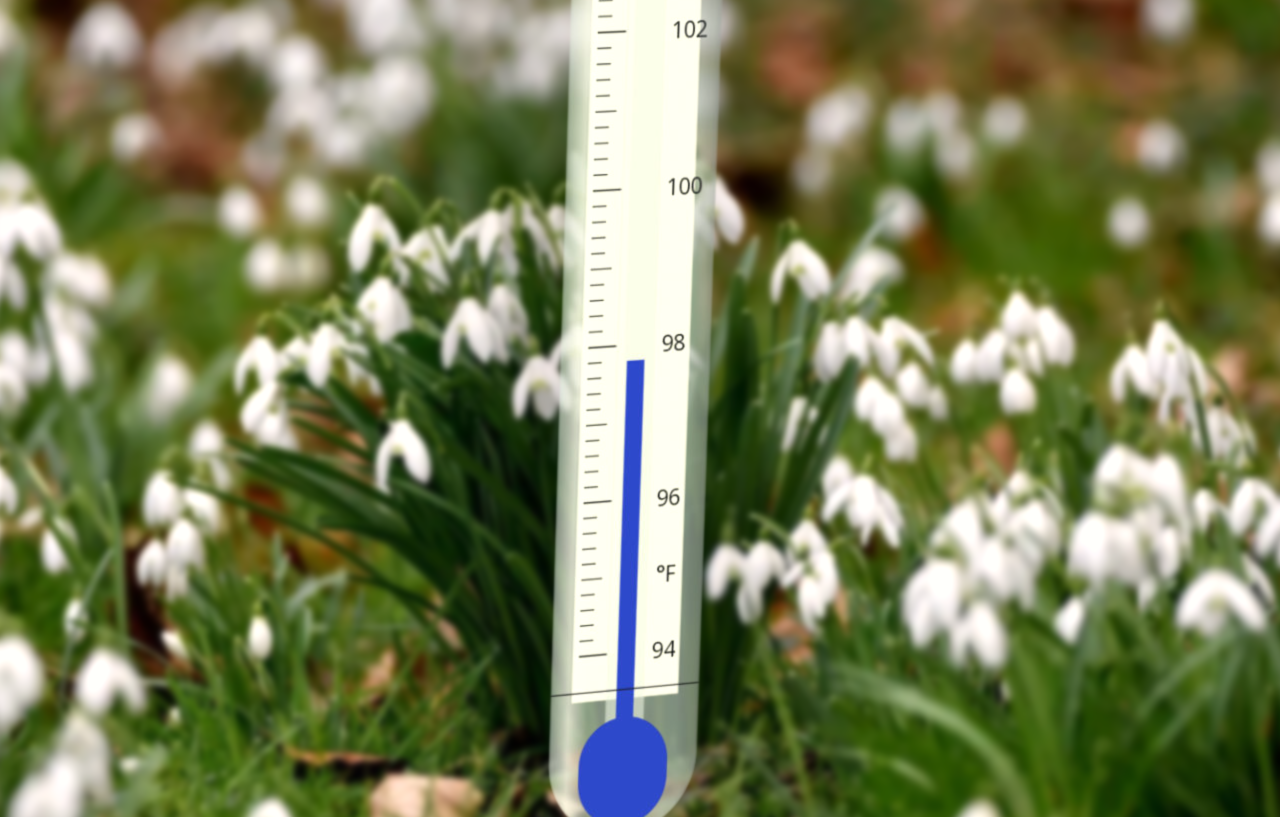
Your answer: 97.8°F
